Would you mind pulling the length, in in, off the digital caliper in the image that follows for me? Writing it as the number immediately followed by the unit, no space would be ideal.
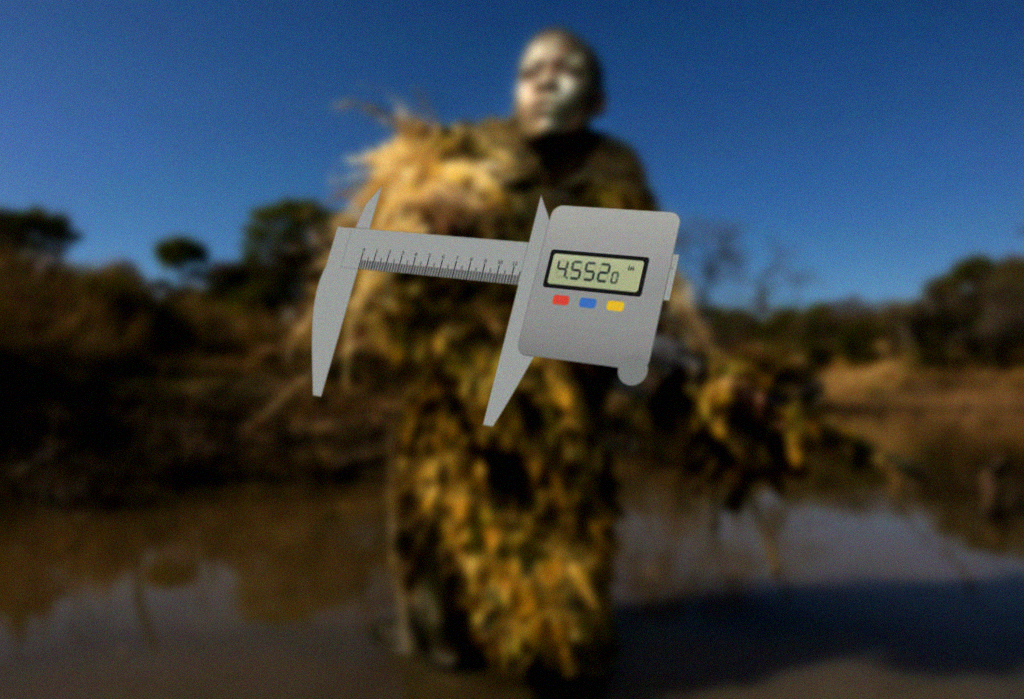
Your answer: 4.5520in
